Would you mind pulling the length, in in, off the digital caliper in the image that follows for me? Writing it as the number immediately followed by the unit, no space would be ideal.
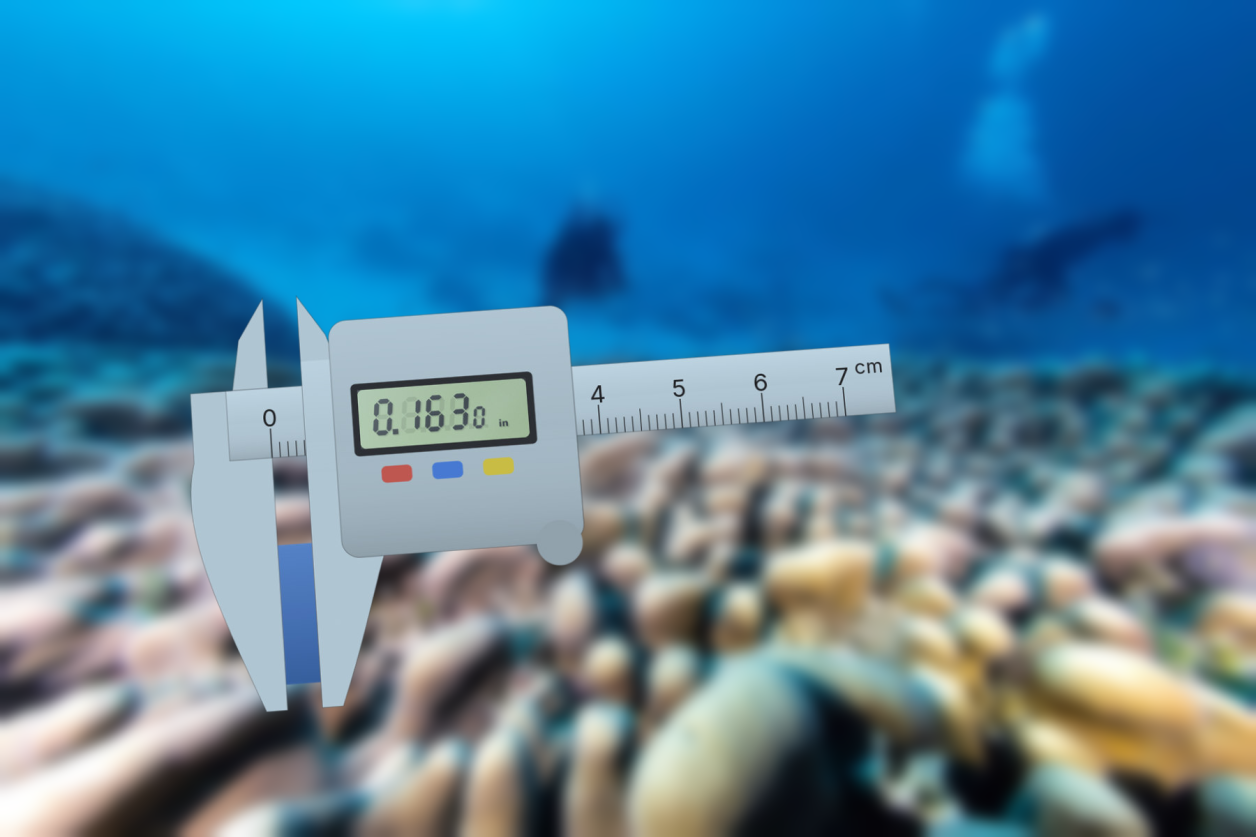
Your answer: 0.1630in
